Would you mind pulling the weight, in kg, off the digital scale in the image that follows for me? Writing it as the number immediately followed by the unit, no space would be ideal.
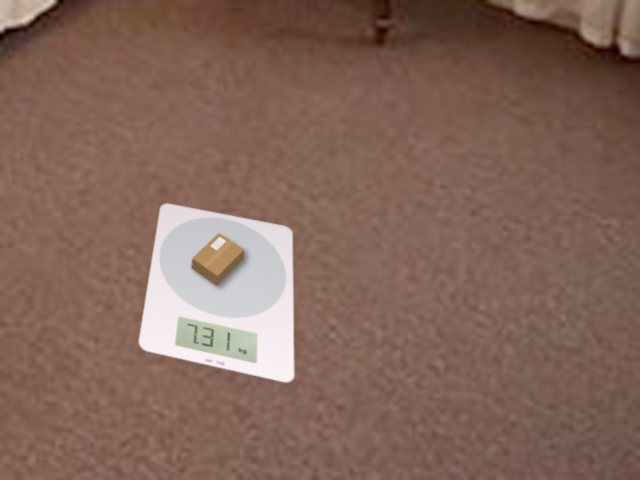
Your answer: 7.31kg
